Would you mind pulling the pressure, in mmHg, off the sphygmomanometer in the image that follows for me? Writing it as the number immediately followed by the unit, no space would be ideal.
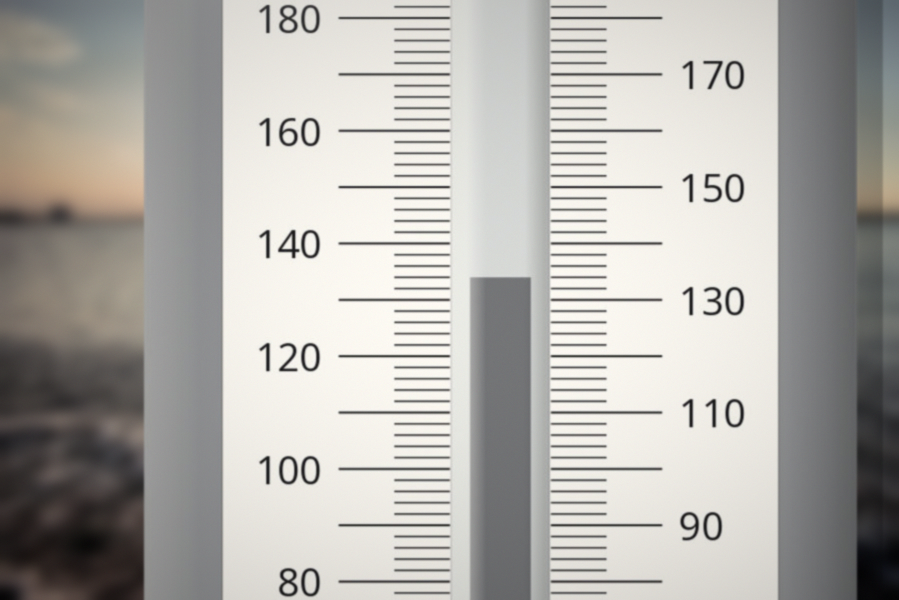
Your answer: 134mmHg
